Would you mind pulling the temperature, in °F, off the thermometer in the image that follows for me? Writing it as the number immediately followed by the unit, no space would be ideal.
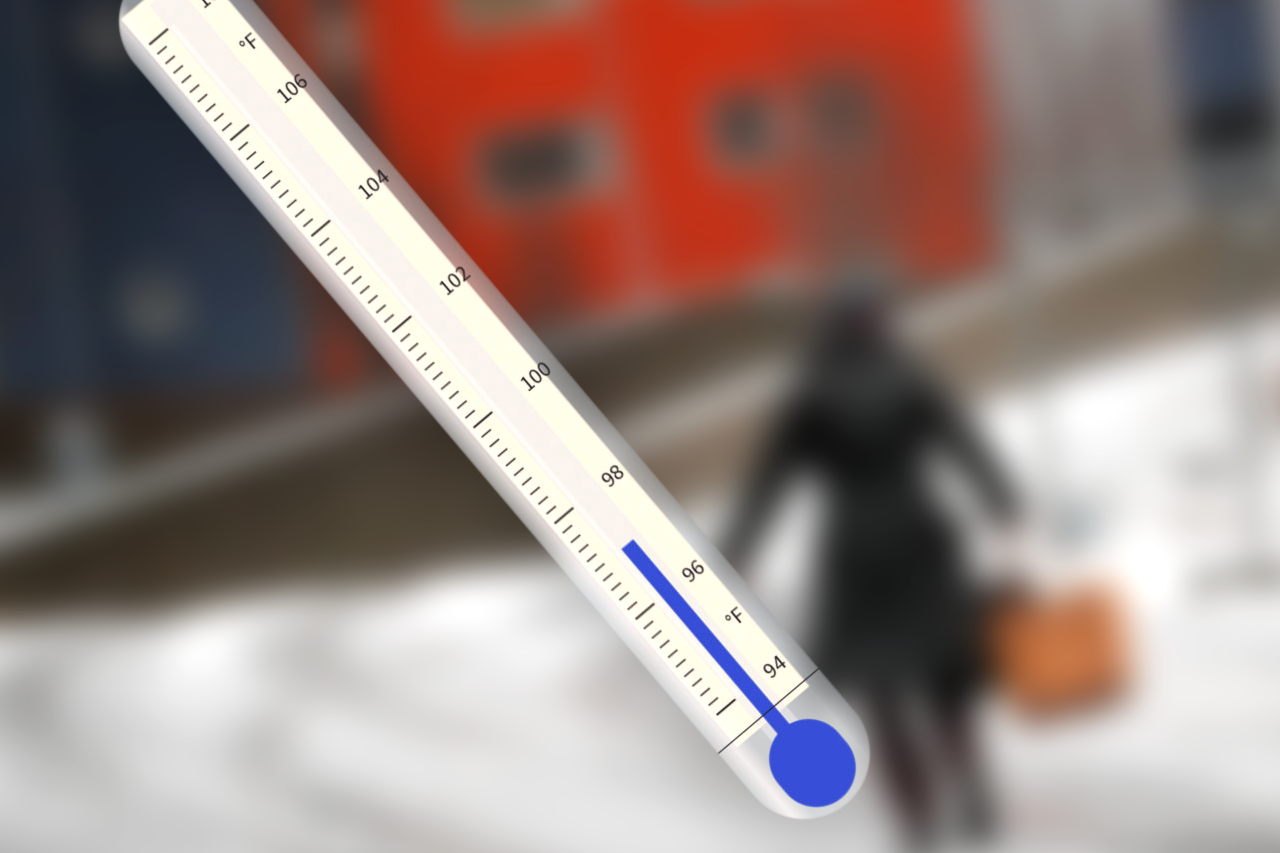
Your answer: 97°F
